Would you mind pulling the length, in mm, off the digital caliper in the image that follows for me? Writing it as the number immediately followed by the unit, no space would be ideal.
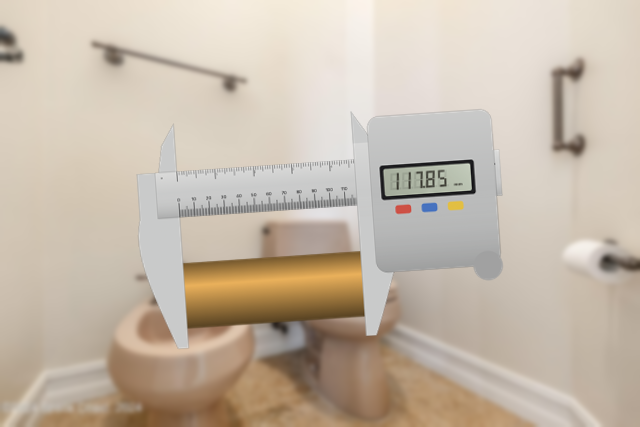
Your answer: 117.85mm
